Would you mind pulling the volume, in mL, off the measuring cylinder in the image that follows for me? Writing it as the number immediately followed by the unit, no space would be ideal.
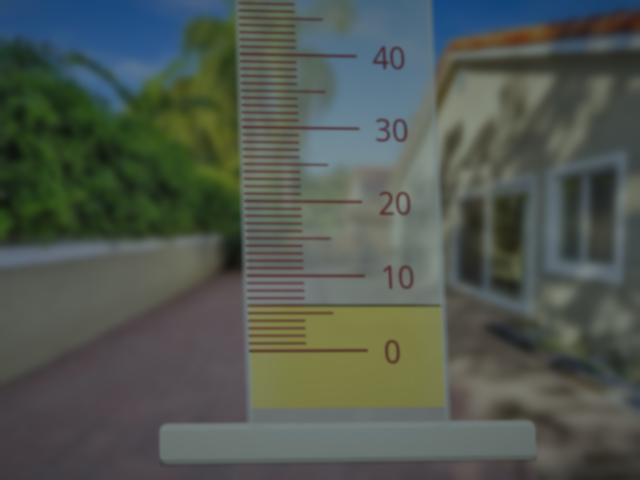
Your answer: 6mL
